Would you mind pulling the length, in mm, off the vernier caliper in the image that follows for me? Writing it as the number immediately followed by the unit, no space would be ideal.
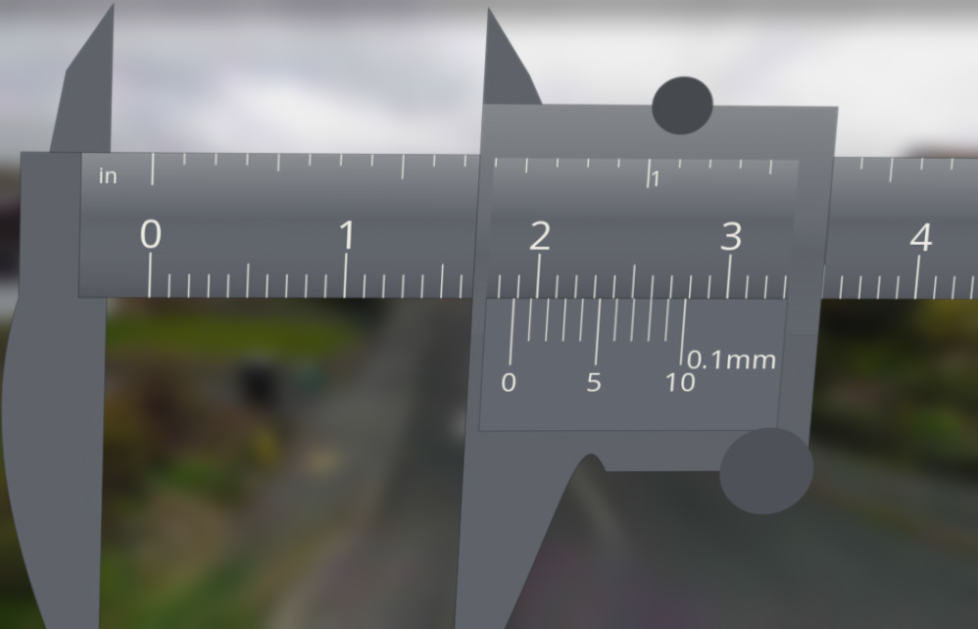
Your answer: 18.8mm
